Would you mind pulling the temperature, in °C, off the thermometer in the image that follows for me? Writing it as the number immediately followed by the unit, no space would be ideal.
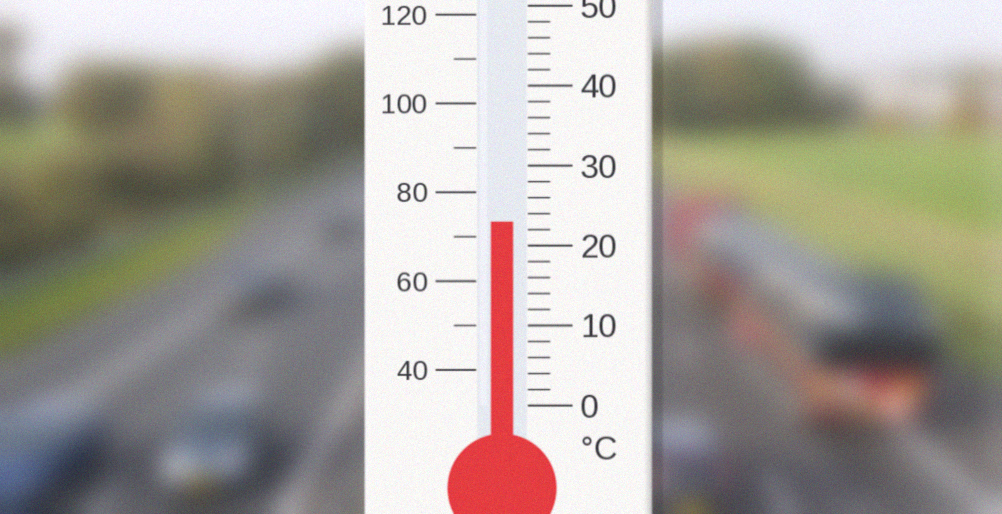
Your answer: 23°C
